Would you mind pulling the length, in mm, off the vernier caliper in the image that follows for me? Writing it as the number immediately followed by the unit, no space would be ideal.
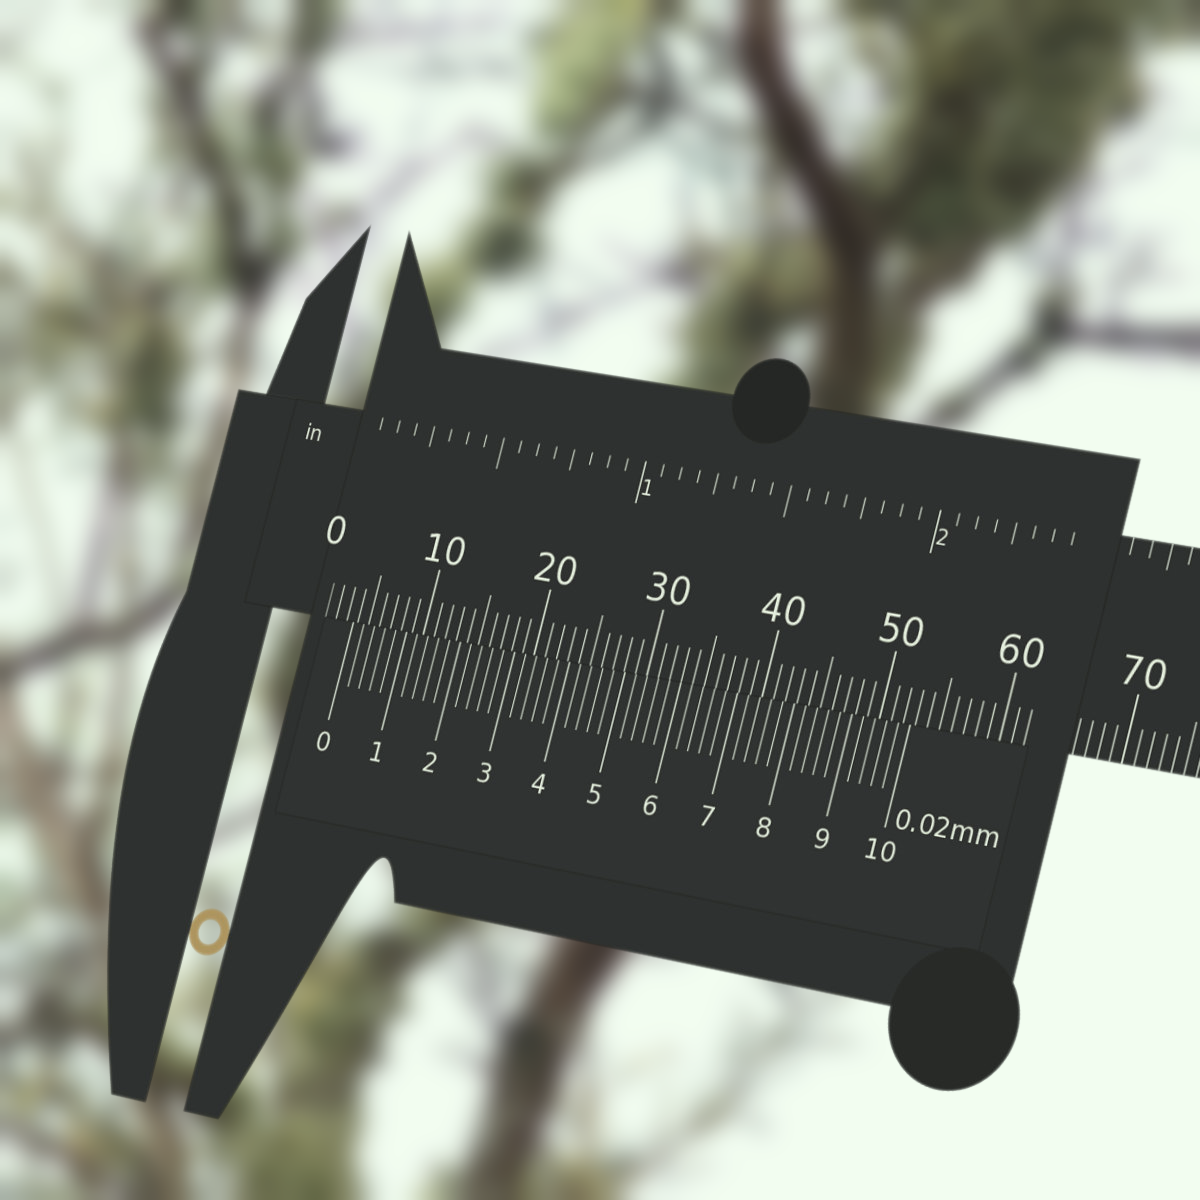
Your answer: 3.6mm
